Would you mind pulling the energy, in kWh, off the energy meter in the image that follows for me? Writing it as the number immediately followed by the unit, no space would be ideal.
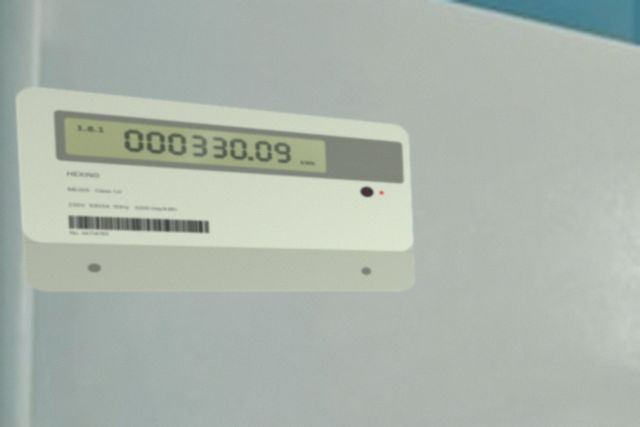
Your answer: 330.09kWh
